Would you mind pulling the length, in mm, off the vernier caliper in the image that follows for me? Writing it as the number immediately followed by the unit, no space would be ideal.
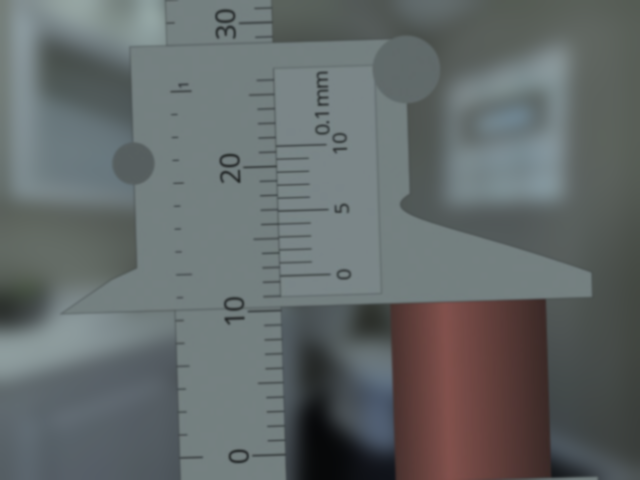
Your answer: 12.4mm
